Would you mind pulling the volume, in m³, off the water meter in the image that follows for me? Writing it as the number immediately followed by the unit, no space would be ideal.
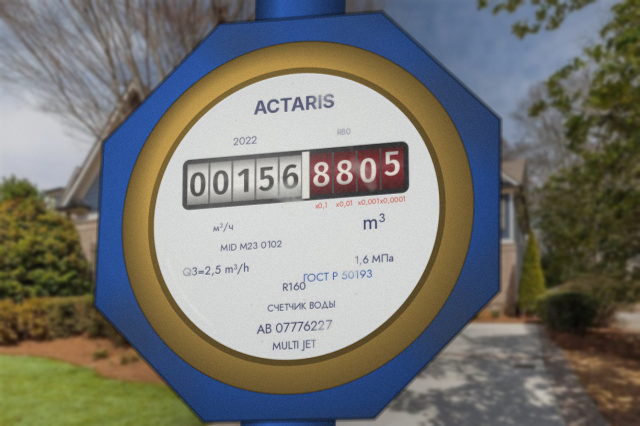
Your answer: 156.8805m³
